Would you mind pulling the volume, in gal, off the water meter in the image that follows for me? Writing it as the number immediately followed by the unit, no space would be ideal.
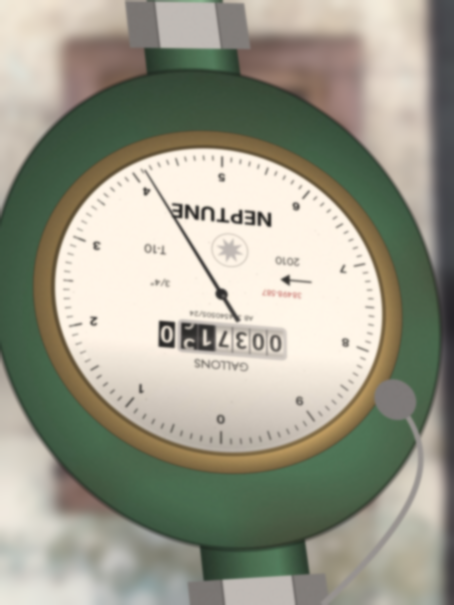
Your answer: 37154.1gal
